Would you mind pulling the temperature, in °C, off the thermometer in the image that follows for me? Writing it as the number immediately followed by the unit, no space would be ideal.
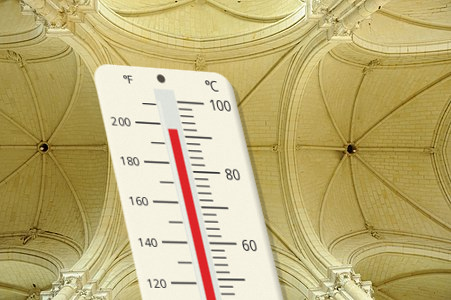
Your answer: 92°C
